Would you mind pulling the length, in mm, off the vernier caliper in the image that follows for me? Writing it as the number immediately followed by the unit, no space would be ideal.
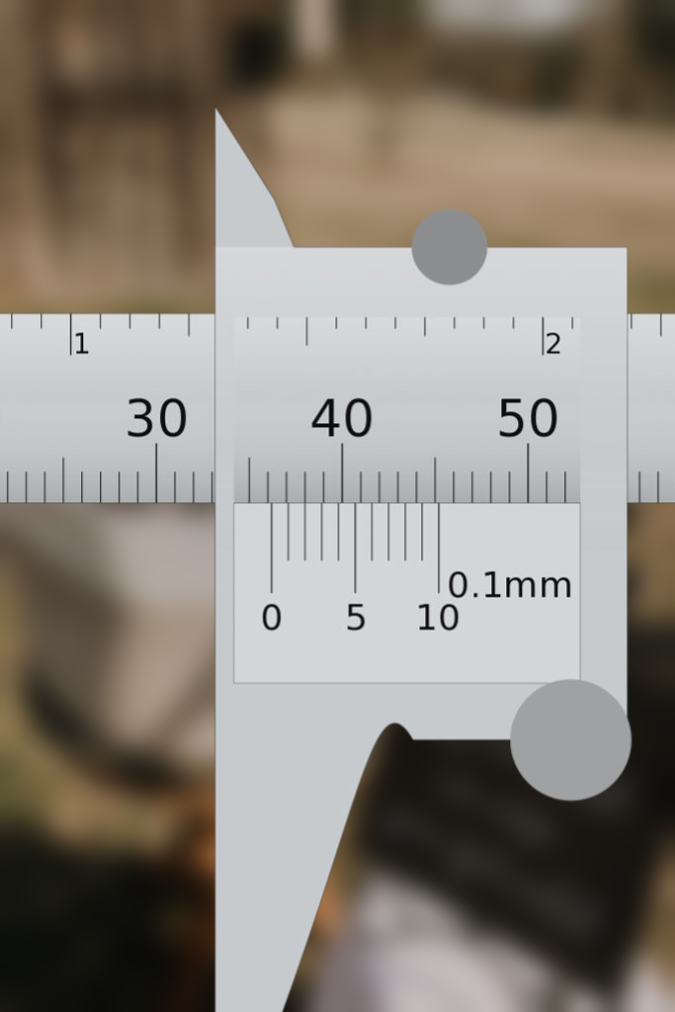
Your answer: 36.2mm
